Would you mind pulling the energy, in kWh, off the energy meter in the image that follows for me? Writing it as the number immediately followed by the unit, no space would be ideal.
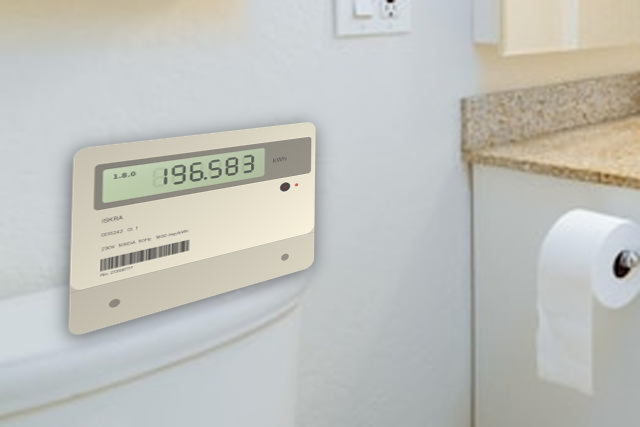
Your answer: 196.583kWh
